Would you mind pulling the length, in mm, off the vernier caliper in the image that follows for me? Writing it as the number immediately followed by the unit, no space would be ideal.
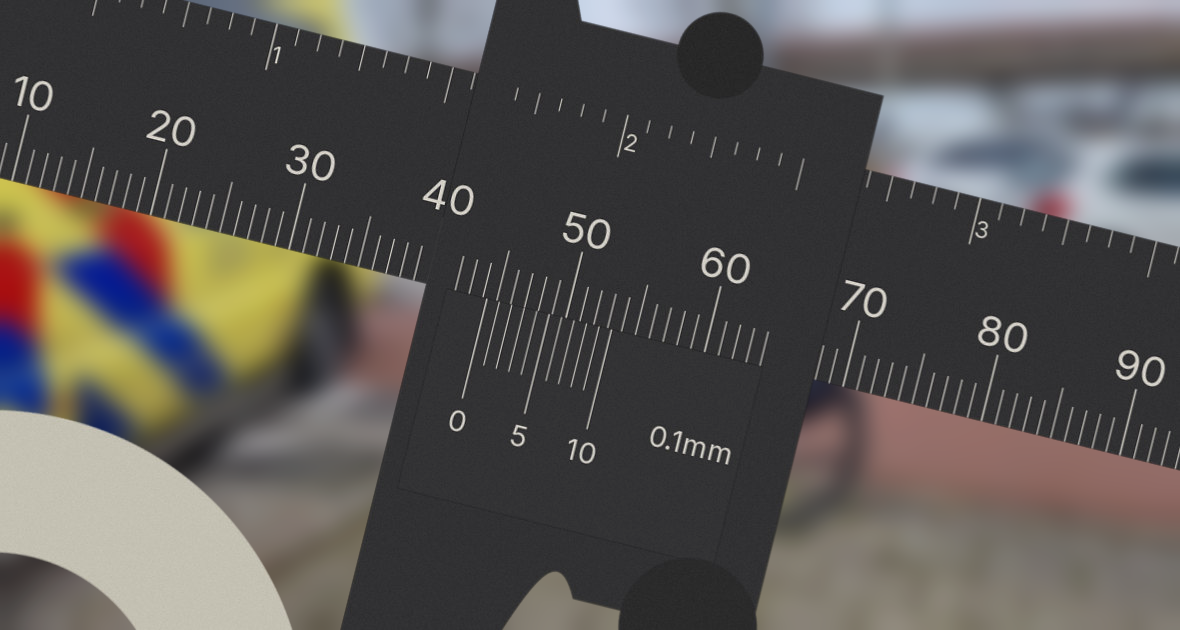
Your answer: 44.3mm
